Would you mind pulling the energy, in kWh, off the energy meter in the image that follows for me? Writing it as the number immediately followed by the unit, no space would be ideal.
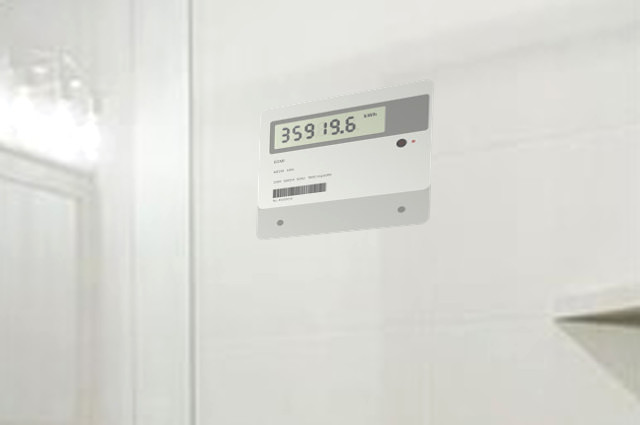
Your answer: 35919.6kWh
